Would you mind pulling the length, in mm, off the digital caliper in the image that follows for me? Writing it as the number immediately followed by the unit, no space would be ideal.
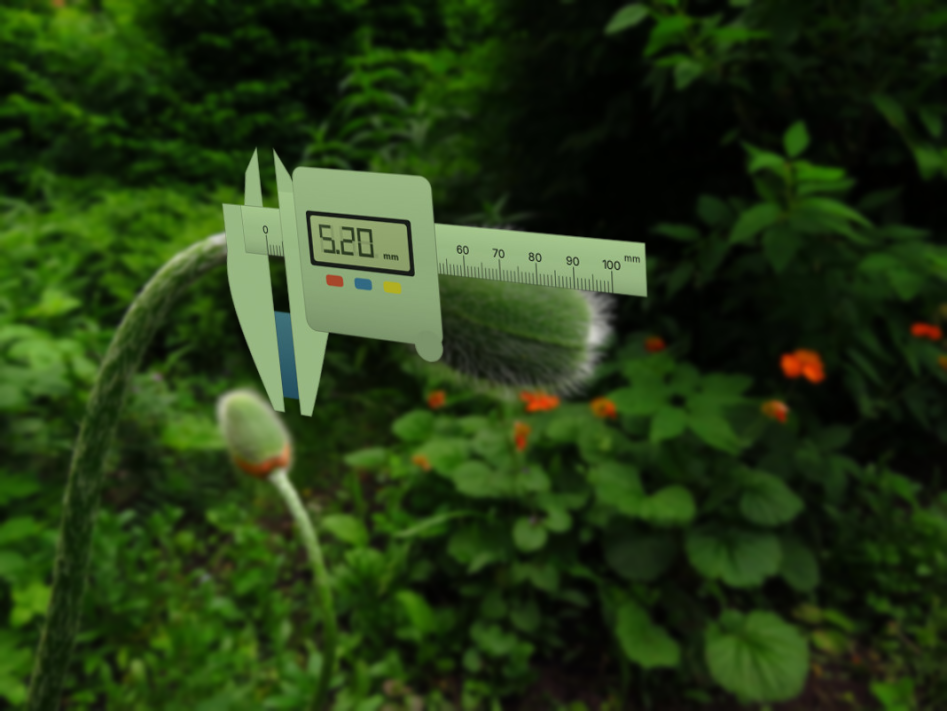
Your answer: 5.20mm
